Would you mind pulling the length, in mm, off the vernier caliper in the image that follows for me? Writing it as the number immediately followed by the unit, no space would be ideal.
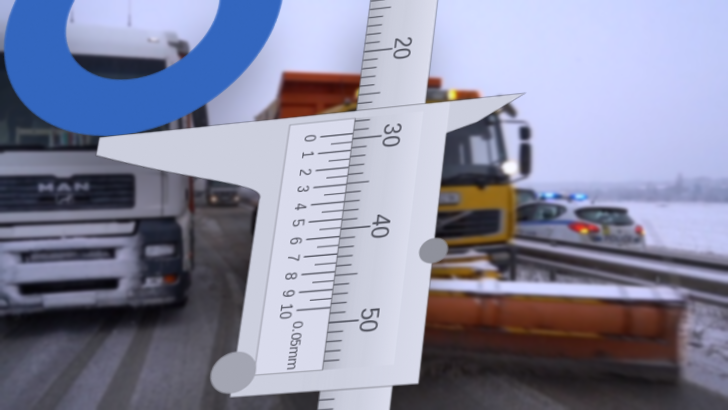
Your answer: 29.4mm
